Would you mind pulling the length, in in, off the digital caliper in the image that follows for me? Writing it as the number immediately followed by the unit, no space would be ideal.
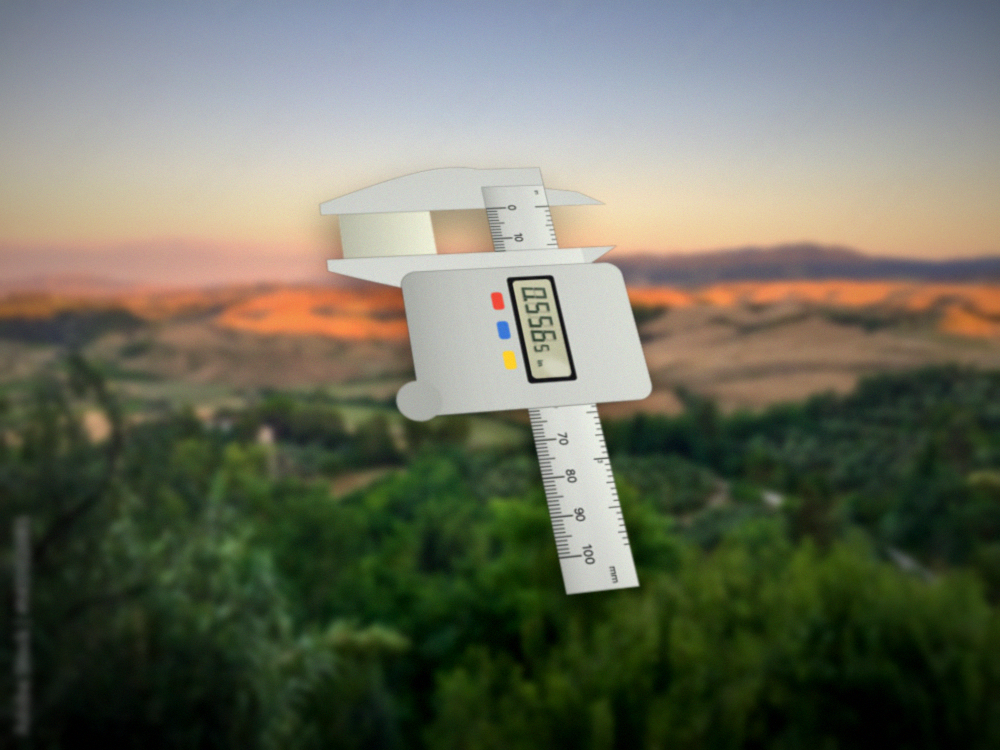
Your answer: 0.5565in
